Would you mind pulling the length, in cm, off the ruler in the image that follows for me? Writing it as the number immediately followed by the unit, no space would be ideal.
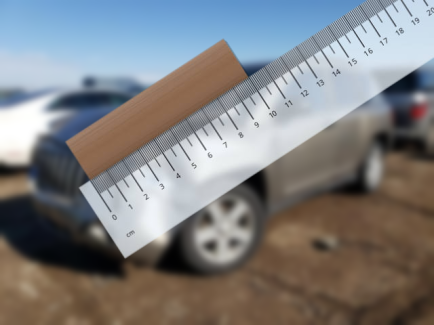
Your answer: 10cm
